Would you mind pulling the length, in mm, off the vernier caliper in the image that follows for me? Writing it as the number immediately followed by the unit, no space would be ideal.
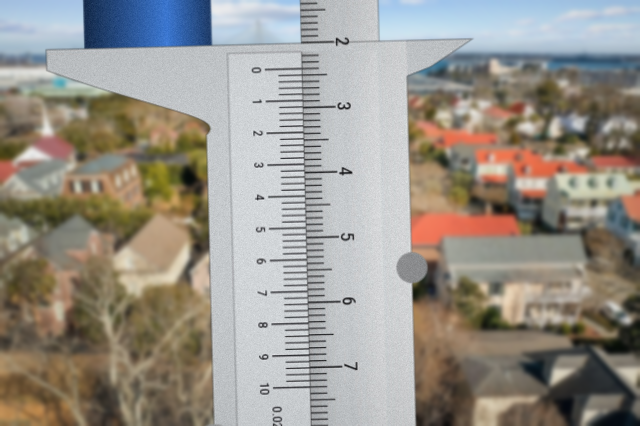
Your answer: 24.0mm
